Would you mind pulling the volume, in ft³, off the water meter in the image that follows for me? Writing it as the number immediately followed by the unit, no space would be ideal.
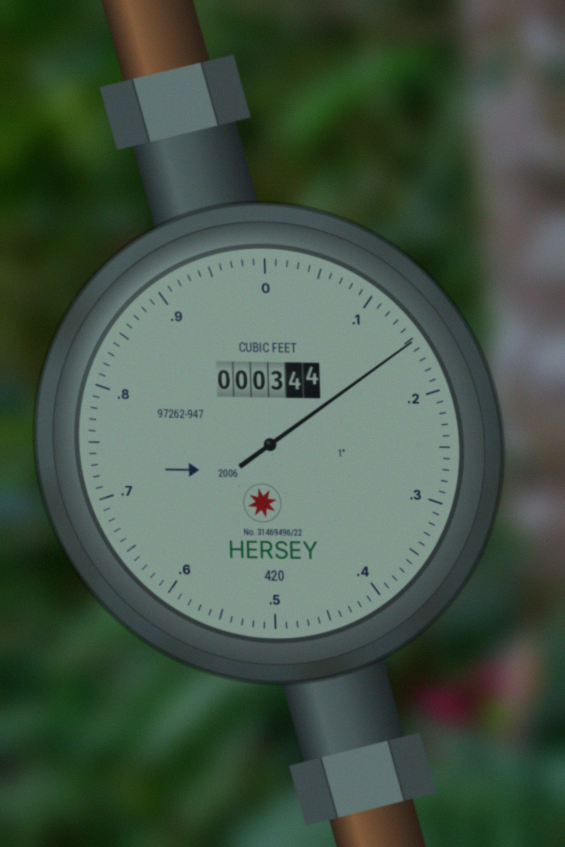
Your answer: 344.15ft³
